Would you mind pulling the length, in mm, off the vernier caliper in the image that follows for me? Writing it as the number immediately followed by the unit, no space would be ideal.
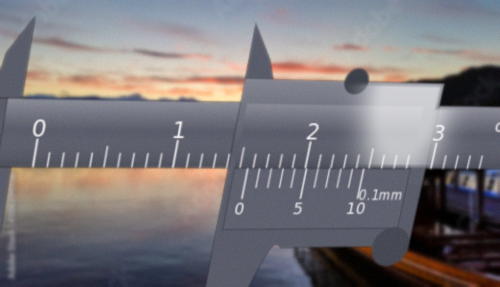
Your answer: 15.6mm
